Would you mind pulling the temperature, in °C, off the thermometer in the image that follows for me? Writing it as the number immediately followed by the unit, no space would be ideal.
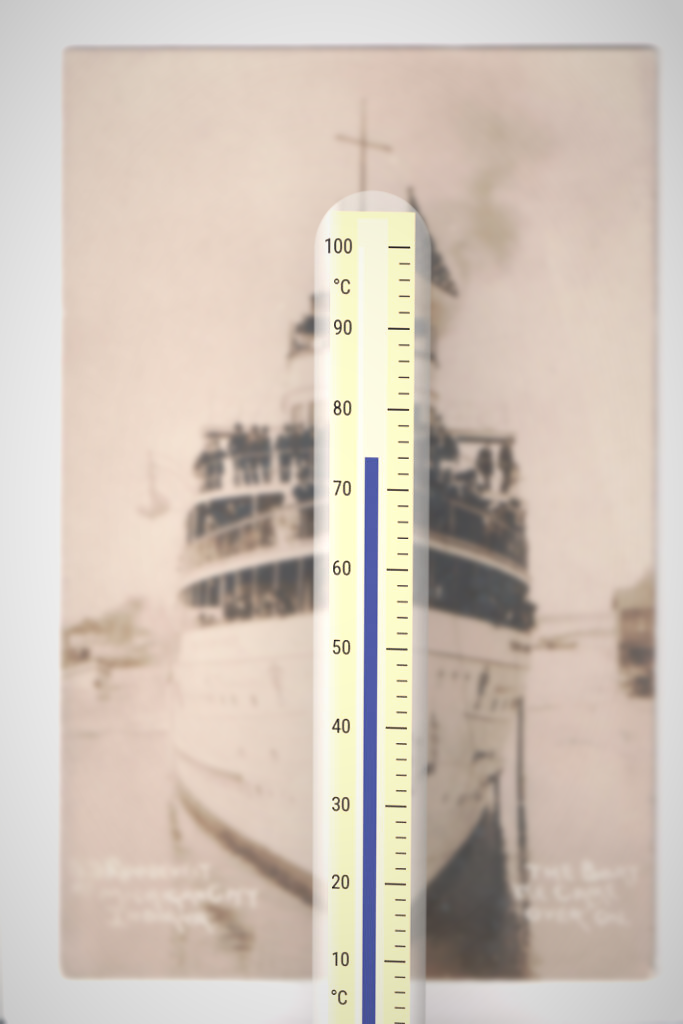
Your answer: 74°C
